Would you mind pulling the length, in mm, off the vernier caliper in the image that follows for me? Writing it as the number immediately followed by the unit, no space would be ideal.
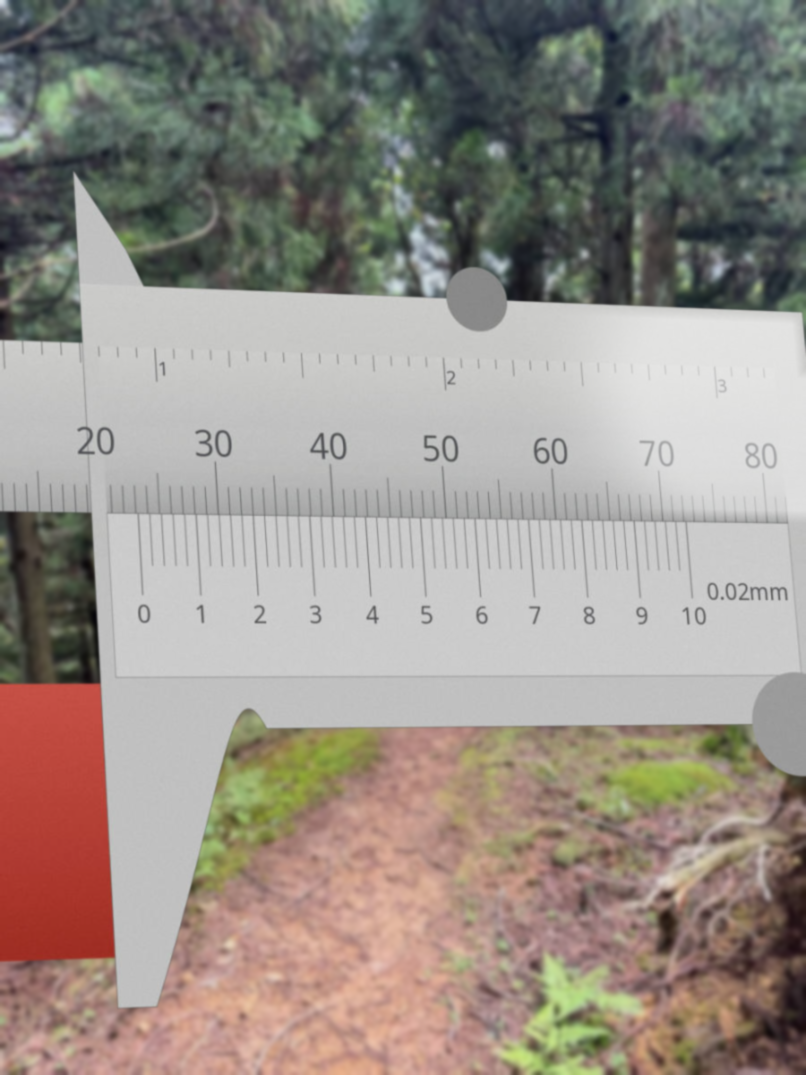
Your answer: 23.2mm
